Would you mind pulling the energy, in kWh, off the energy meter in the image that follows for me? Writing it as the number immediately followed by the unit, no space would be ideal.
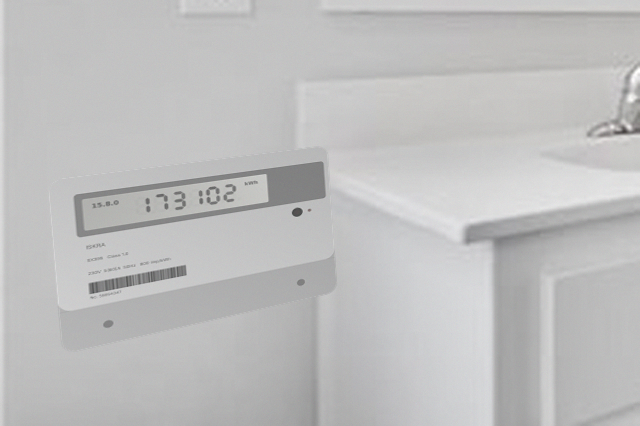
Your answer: 173102kWh
